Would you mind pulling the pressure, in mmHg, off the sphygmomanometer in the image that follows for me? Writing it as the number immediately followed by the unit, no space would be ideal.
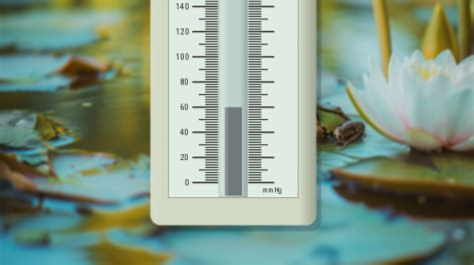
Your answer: 60mmHg
